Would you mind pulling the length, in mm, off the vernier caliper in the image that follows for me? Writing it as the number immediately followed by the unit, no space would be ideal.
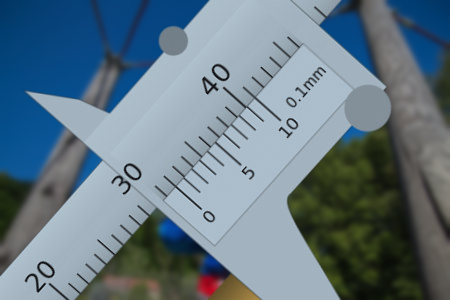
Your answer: 32.0mm
